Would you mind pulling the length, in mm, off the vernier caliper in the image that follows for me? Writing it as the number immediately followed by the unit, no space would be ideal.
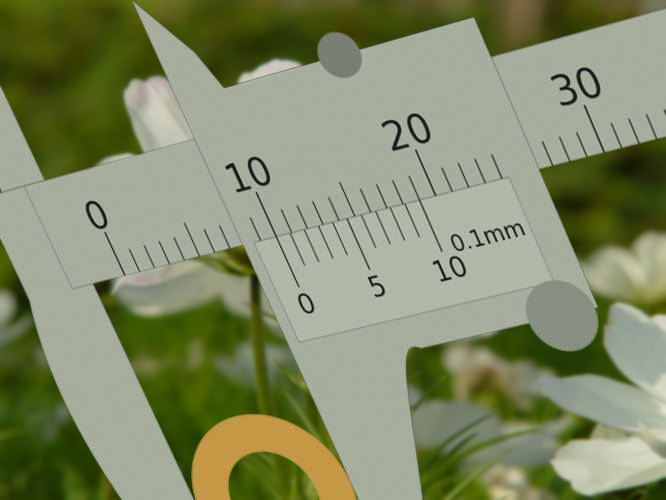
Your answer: 10.0mm
